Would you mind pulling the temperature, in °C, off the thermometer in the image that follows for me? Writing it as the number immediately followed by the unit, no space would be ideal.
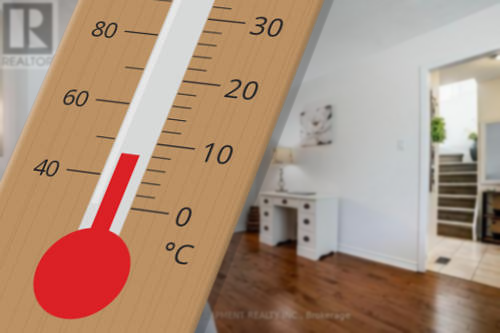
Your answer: 8°C
